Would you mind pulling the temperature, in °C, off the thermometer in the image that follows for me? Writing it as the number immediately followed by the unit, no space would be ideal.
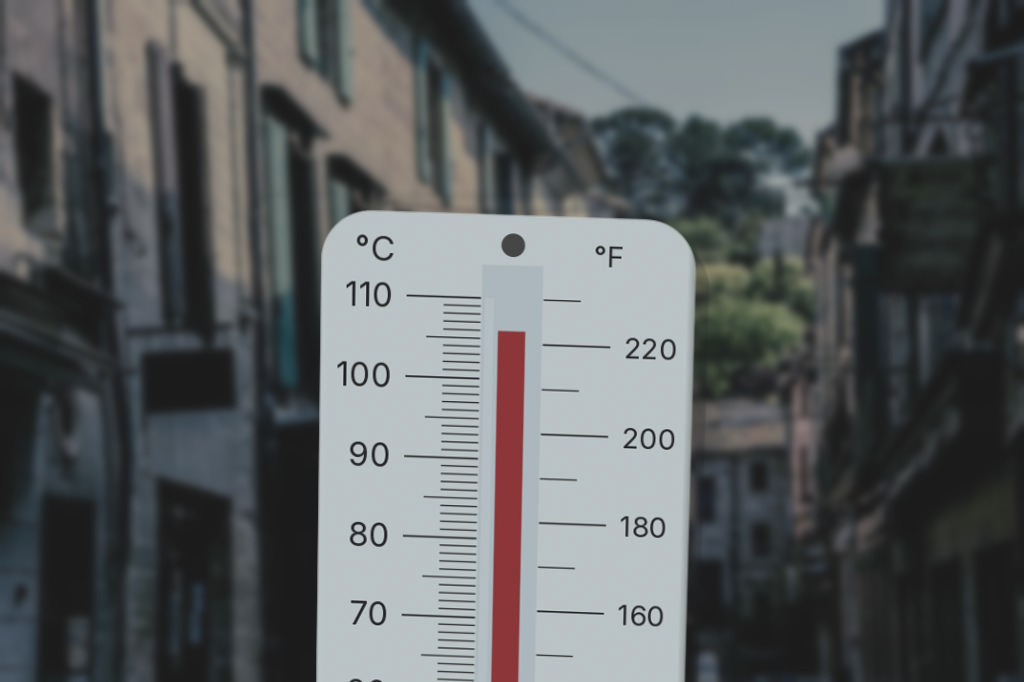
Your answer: 106°C
